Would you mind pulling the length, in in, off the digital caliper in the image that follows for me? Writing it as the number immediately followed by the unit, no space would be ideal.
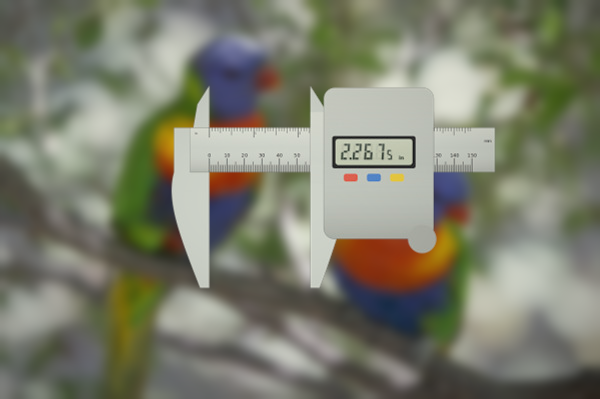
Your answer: 2.2675in
